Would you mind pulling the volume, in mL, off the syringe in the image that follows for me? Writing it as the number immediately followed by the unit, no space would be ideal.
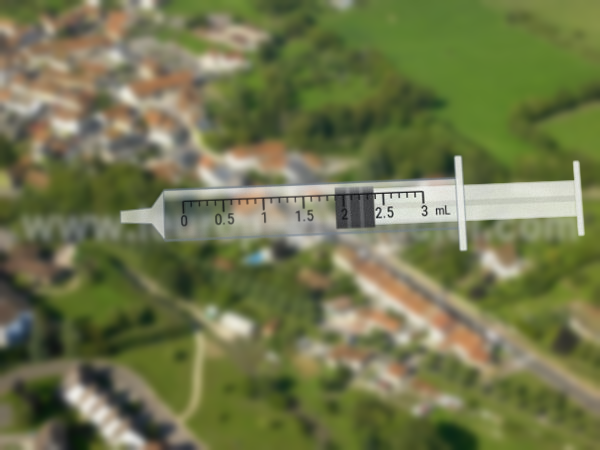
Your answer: 1.9mL
